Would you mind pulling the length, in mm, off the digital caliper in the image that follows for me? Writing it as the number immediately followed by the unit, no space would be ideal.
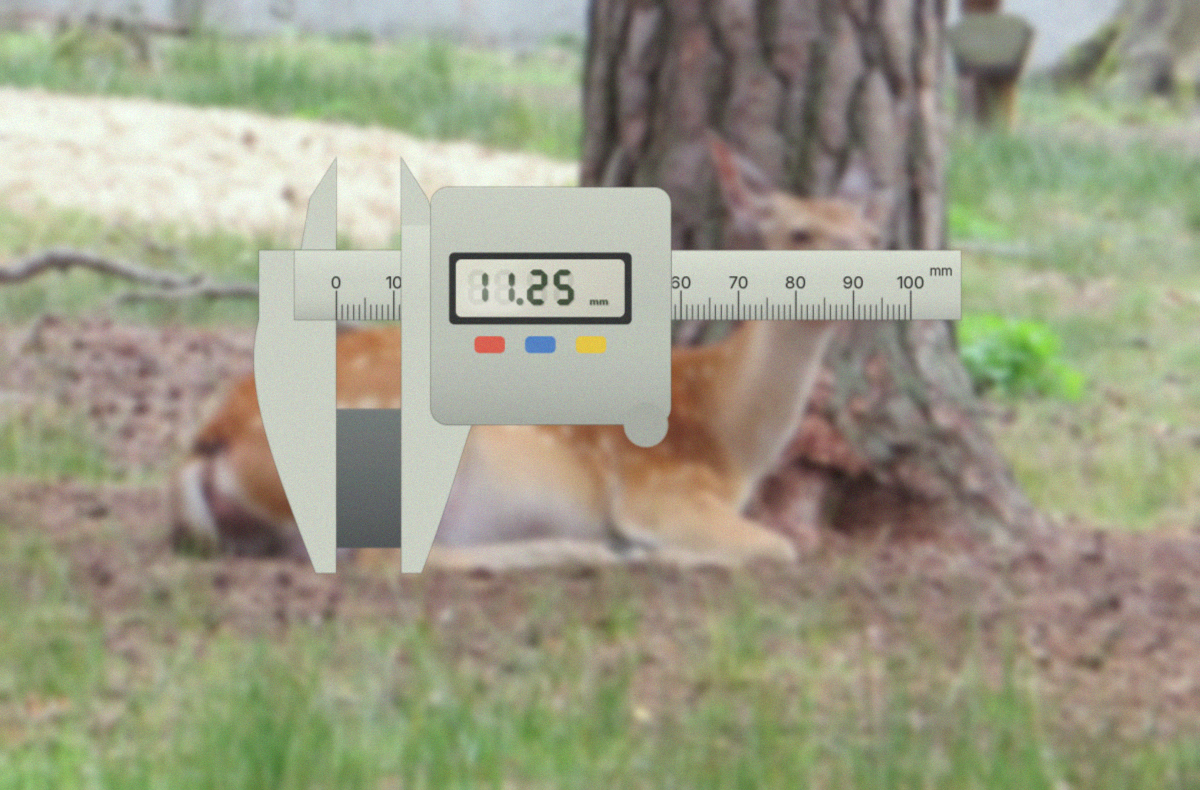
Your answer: 11.25mm
